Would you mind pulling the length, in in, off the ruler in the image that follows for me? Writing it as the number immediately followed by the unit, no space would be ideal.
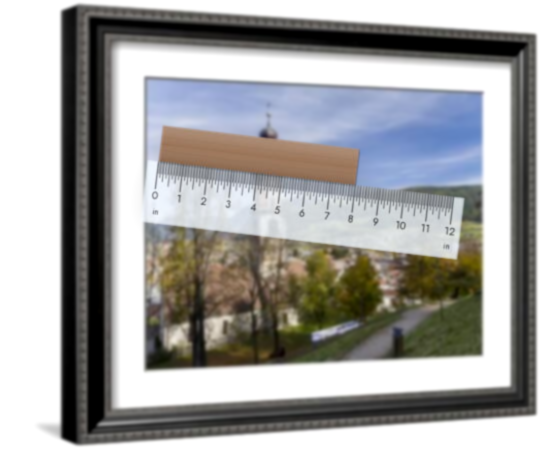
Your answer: 8in
